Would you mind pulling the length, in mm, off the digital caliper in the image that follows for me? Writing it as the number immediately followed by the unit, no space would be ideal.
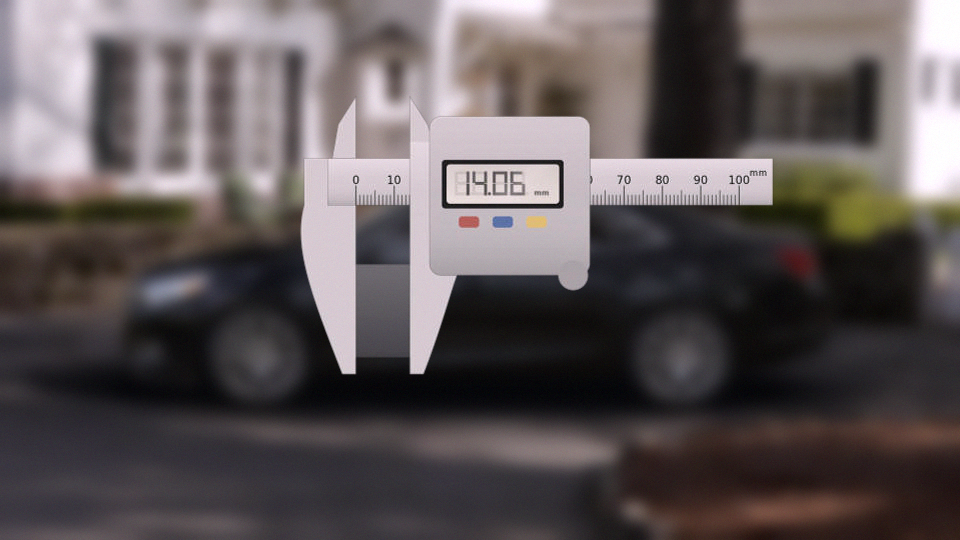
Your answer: 14.06mm
